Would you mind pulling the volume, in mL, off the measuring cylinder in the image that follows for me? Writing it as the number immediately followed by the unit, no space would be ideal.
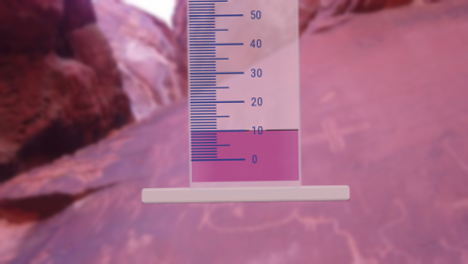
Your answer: 10mL
